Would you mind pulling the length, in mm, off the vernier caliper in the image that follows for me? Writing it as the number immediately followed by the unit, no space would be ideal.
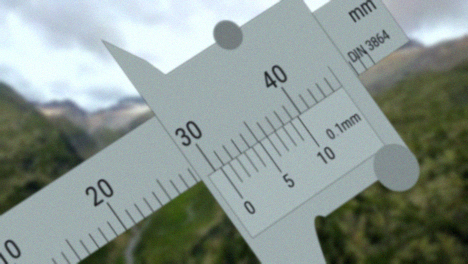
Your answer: 30.6mm
